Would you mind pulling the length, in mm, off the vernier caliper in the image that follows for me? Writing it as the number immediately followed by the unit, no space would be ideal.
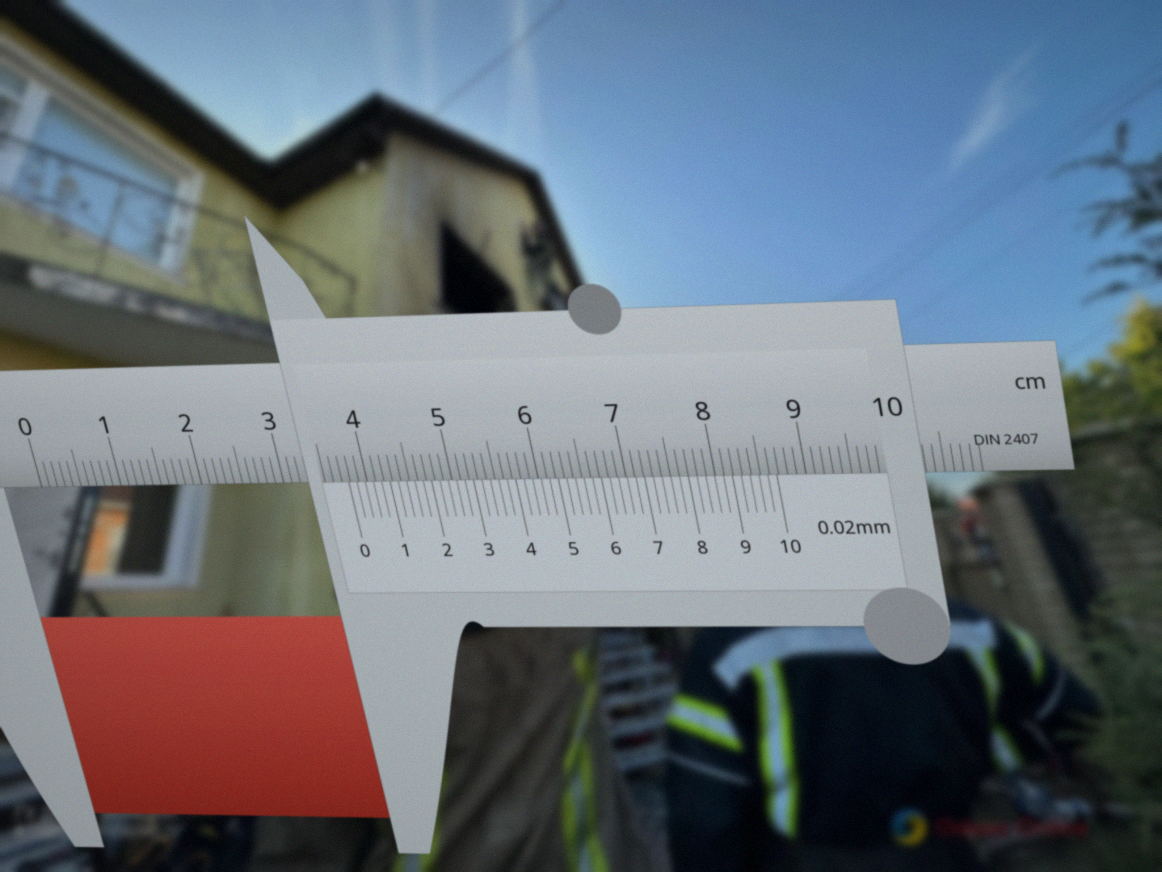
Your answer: 37.8mm
